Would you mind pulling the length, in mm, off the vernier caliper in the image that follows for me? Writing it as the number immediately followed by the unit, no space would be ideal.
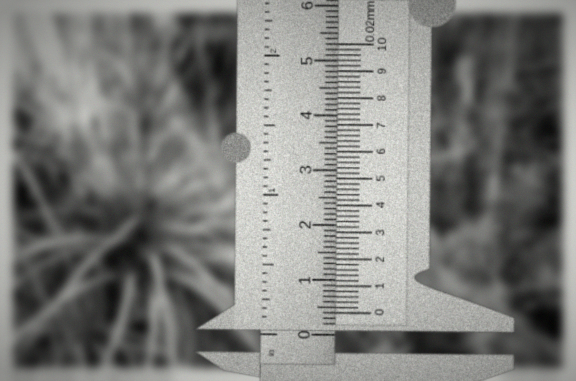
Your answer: 4.0mm
